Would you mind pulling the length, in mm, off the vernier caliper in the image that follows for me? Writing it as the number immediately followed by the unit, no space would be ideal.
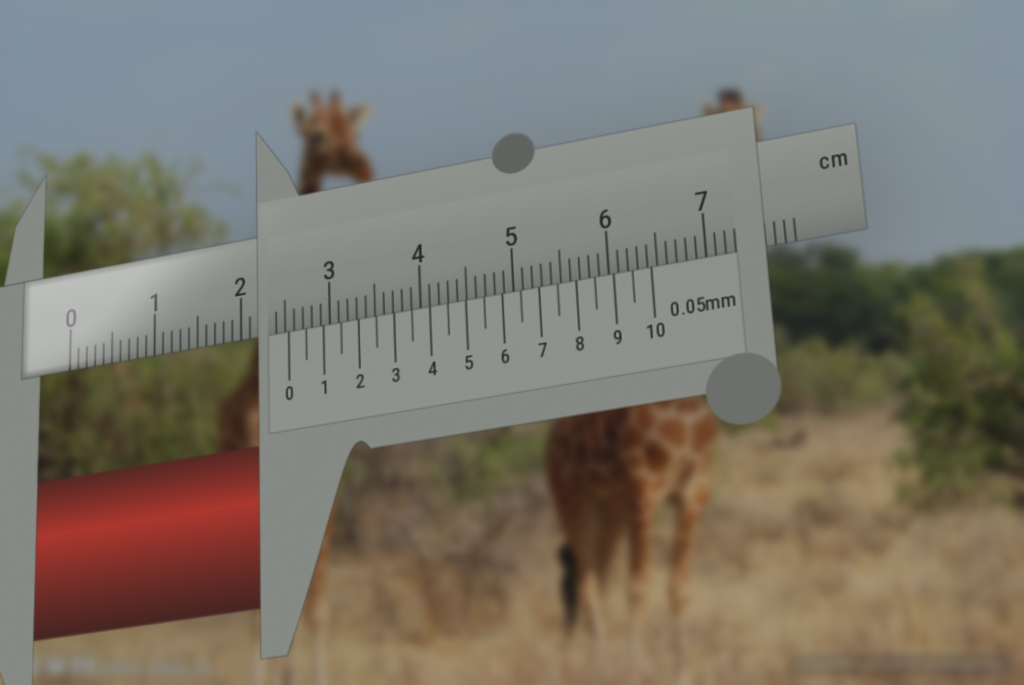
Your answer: 25.4mm
